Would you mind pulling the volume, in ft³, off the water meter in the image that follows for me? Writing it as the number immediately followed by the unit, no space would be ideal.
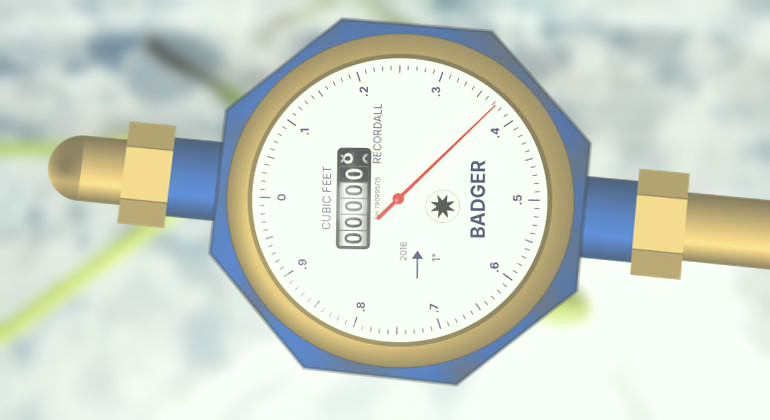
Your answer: 8.37ft³
